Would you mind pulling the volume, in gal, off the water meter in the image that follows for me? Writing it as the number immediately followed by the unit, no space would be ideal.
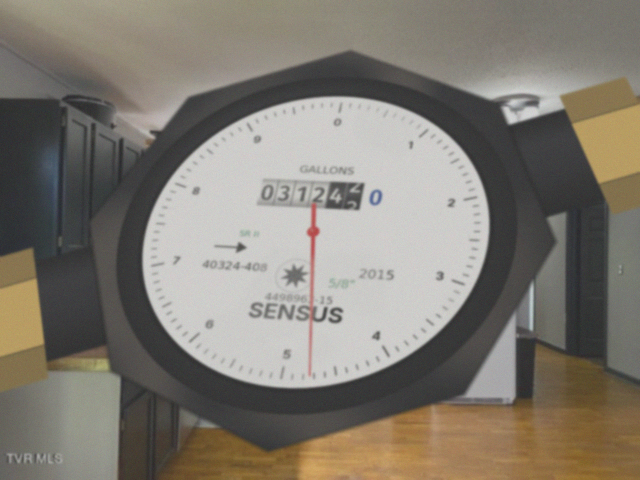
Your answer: 312424.7gal
